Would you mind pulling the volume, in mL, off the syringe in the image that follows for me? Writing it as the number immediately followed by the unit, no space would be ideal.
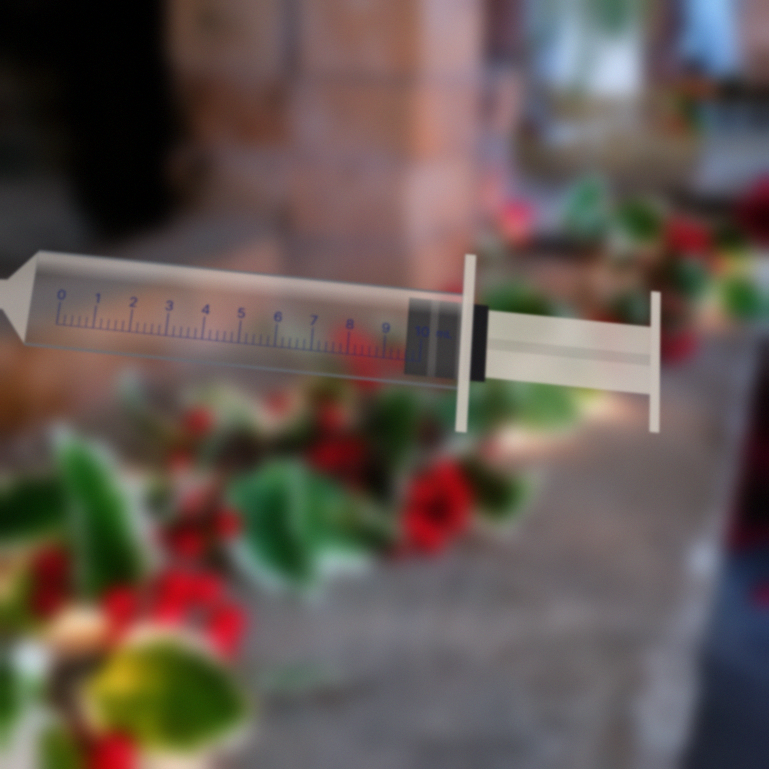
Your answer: 9.6mL
